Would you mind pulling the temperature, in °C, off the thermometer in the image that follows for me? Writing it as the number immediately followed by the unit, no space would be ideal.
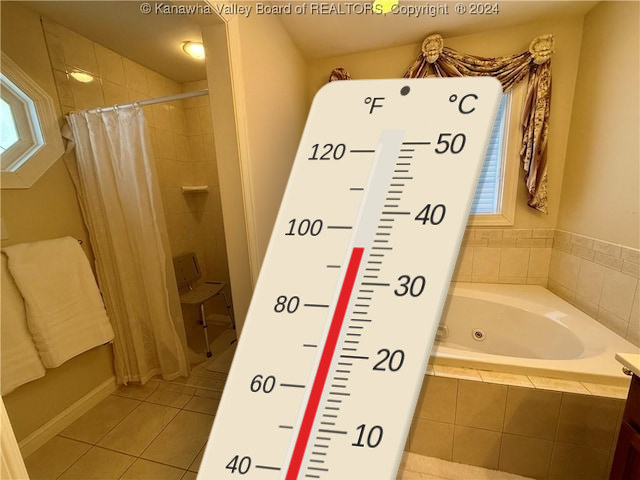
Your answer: 35°C
